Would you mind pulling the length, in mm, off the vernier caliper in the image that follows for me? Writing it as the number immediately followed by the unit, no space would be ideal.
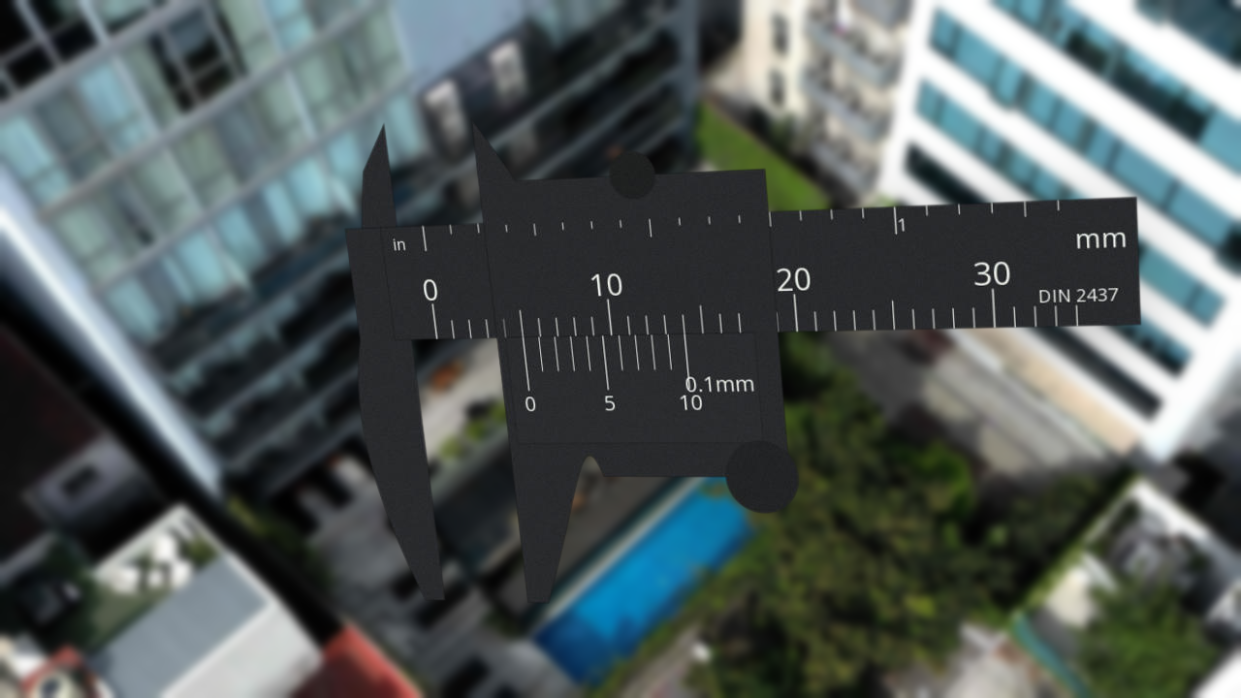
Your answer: 5.0mm
